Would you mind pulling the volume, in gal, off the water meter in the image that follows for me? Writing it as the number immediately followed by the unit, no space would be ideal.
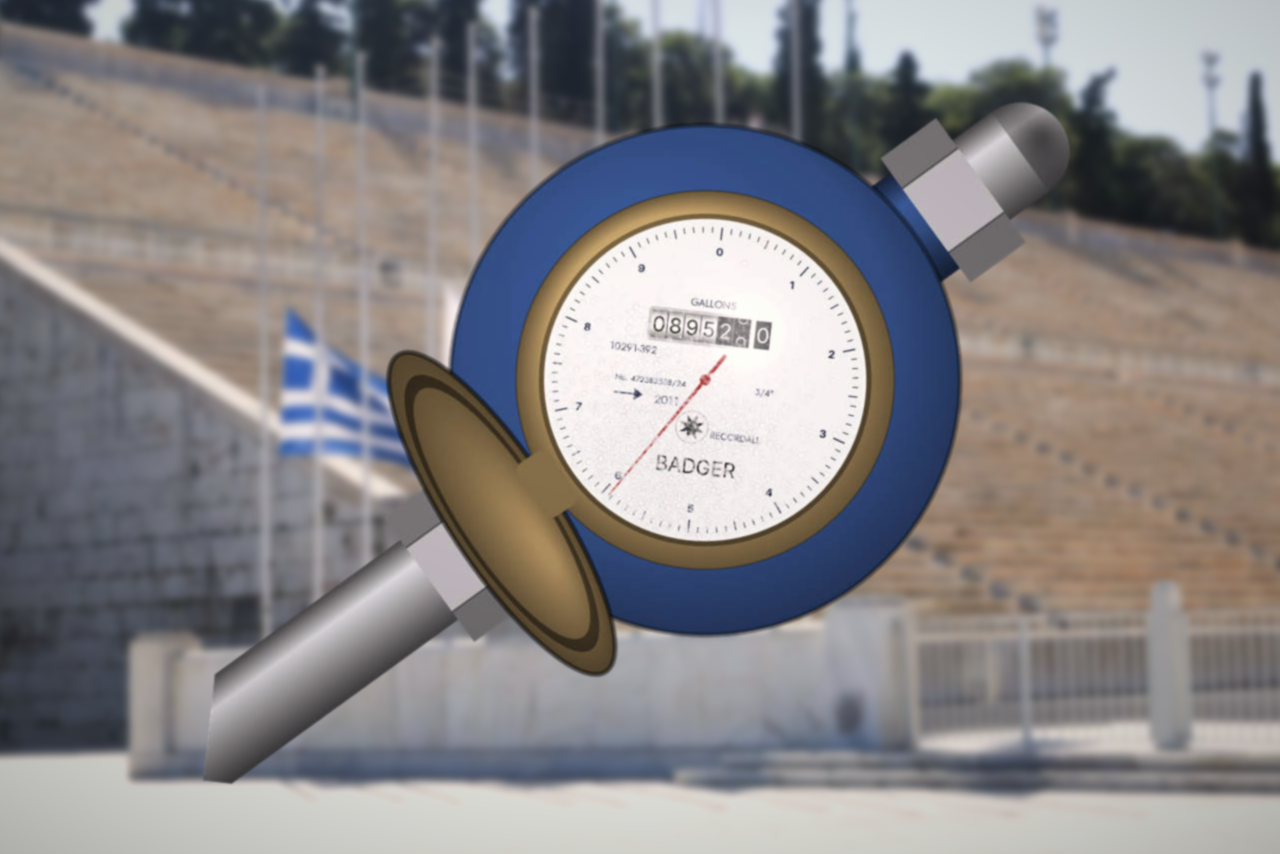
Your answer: 895285.9gal
